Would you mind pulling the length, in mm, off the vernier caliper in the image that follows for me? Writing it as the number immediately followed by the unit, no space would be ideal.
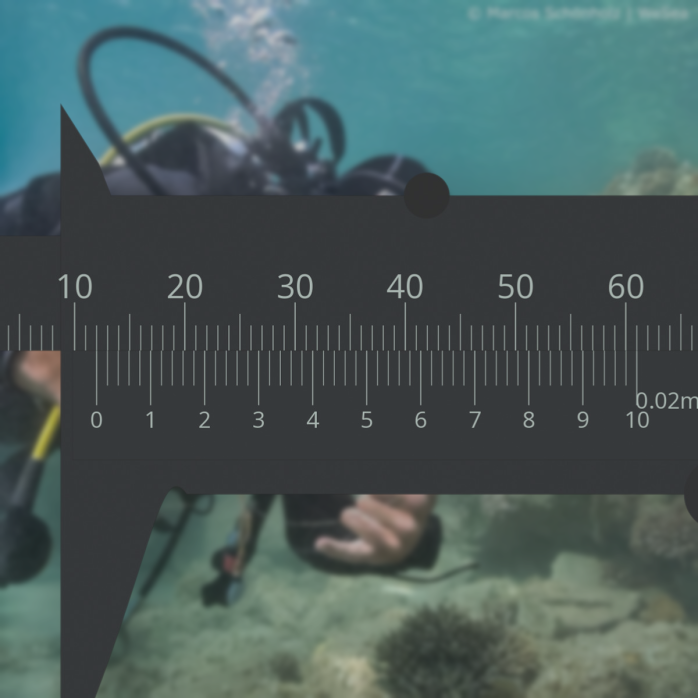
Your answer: 12.0mm
